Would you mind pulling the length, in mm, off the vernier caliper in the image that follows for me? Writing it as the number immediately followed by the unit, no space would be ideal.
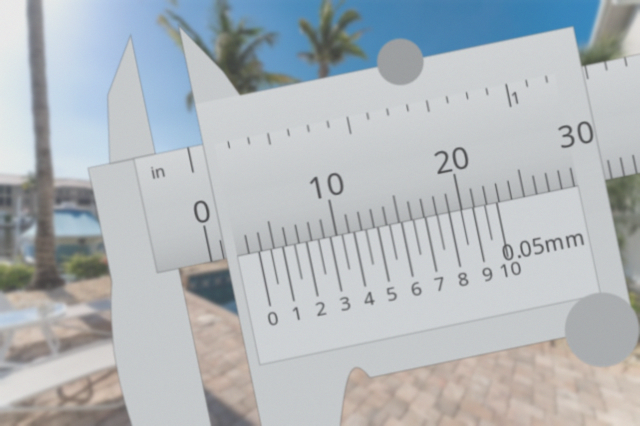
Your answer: 3.8mm
